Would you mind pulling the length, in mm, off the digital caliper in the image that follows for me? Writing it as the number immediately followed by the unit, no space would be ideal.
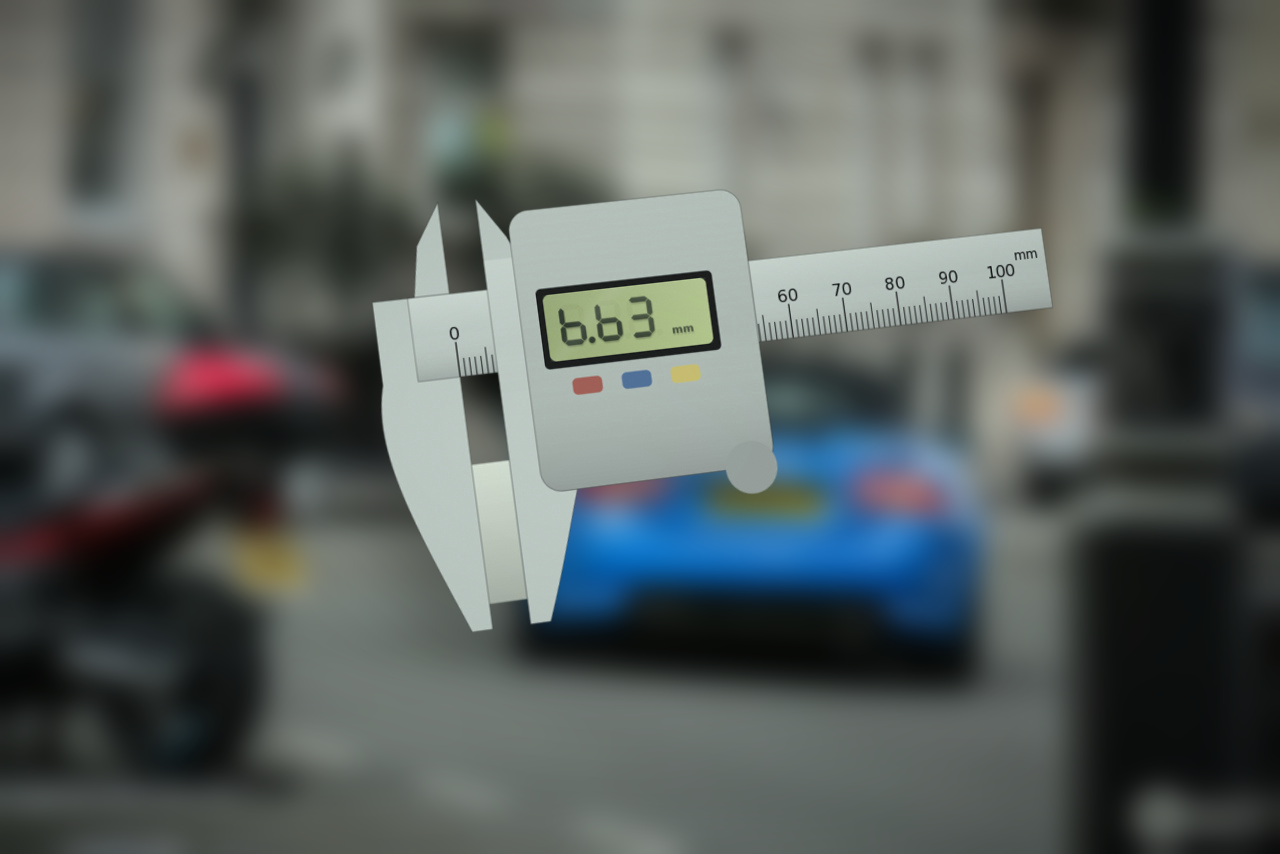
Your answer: 6.63mm
